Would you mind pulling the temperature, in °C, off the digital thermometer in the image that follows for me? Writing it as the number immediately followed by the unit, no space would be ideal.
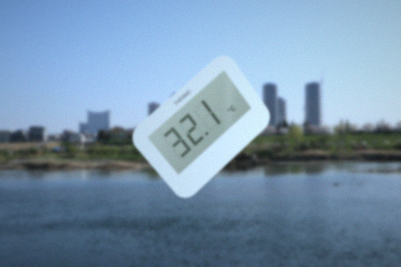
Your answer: 32.1°C
